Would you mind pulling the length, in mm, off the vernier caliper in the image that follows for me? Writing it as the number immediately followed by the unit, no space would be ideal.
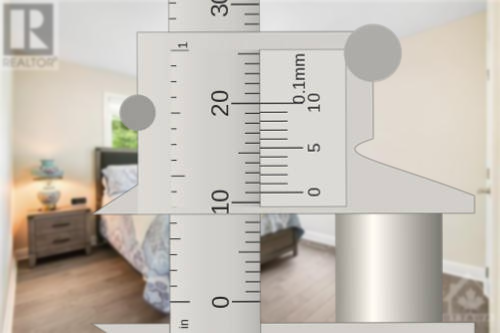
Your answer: 11.0mm
